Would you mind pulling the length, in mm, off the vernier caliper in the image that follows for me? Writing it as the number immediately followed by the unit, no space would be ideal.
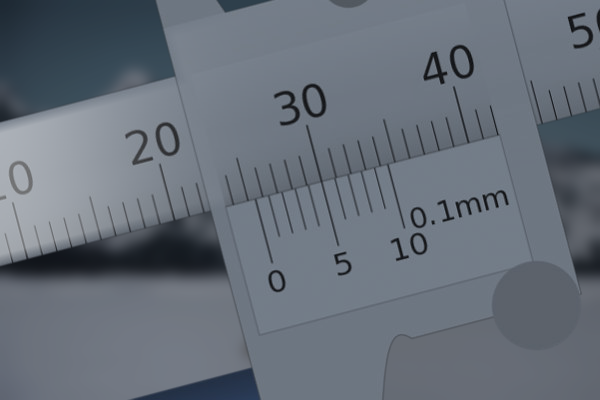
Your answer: 25.5mm
